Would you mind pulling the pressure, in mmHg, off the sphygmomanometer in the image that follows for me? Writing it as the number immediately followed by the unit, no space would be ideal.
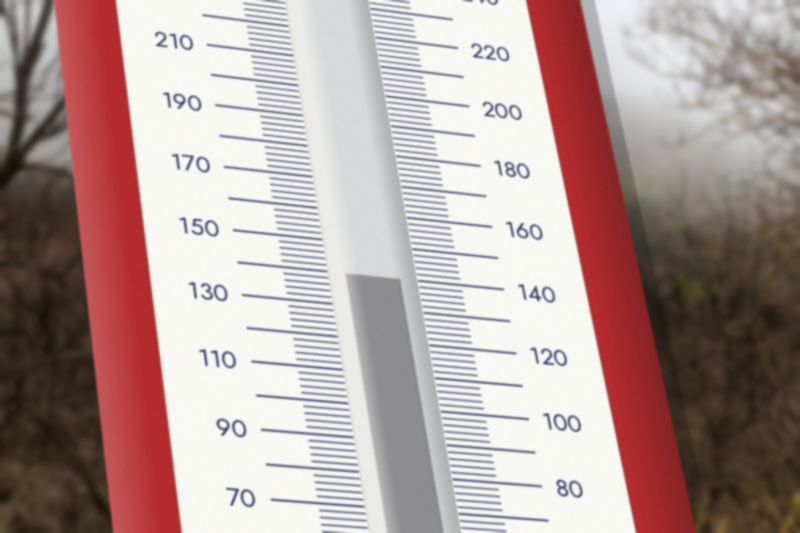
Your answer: 140mmHg
